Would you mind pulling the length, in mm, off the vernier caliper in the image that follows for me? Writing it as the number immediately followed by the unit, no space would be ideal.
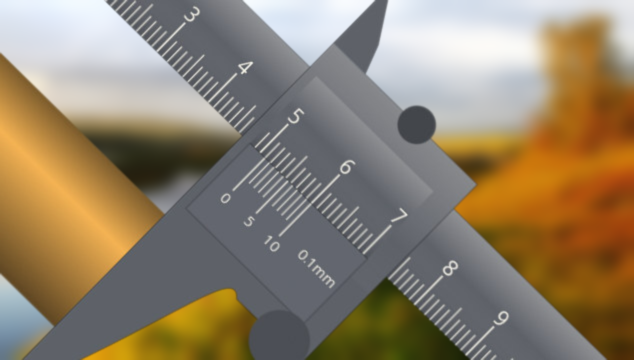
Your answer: 51.0mm
